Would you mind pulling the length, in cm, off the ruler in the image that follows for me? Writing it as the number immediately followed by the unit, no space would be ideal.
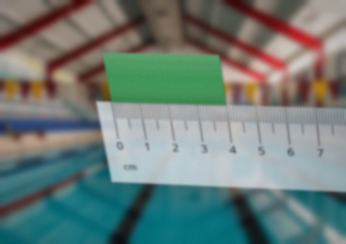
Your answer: 4cm
